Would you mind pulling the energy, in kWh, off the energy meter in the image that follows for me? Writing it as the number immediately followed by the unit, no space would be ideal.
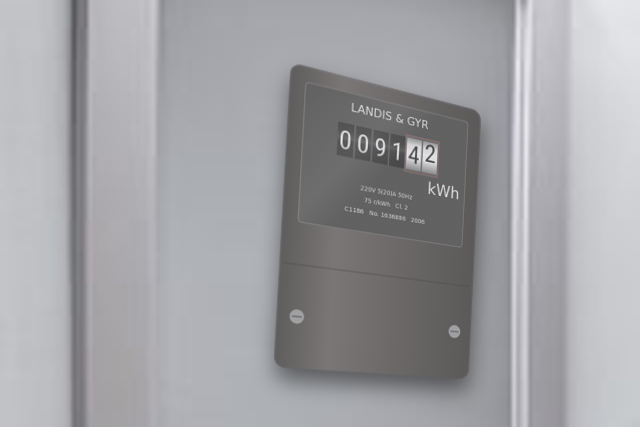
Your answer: 91.42kWh
